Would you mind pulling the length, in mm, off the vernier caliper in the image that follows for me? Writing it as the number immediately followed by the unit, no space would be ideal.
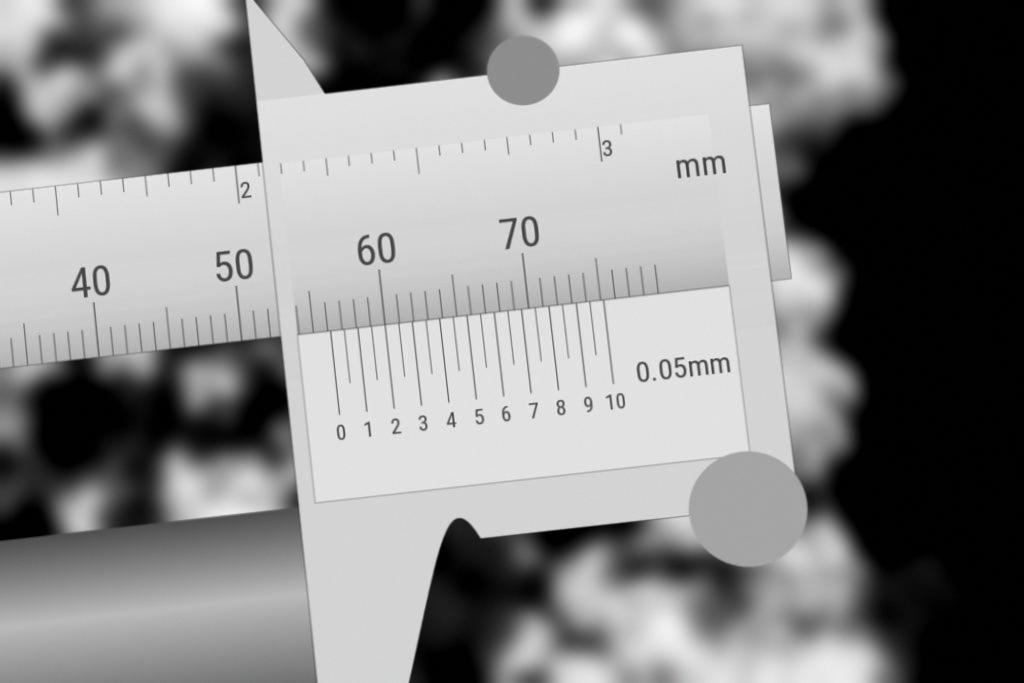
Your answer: 56.2mm
